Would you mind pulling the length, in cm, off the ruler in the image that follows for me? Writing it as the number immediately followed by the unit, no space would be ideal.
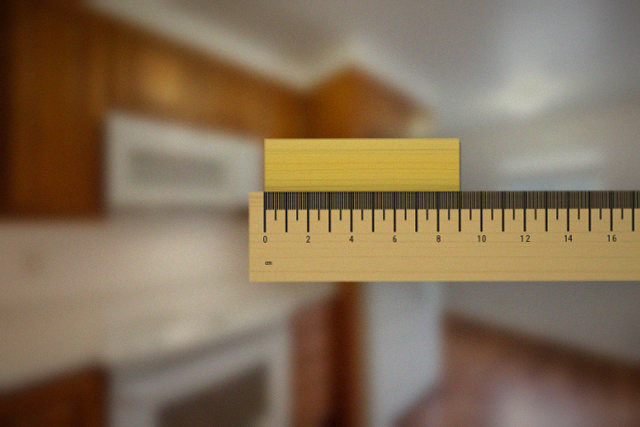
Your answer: 9cm
